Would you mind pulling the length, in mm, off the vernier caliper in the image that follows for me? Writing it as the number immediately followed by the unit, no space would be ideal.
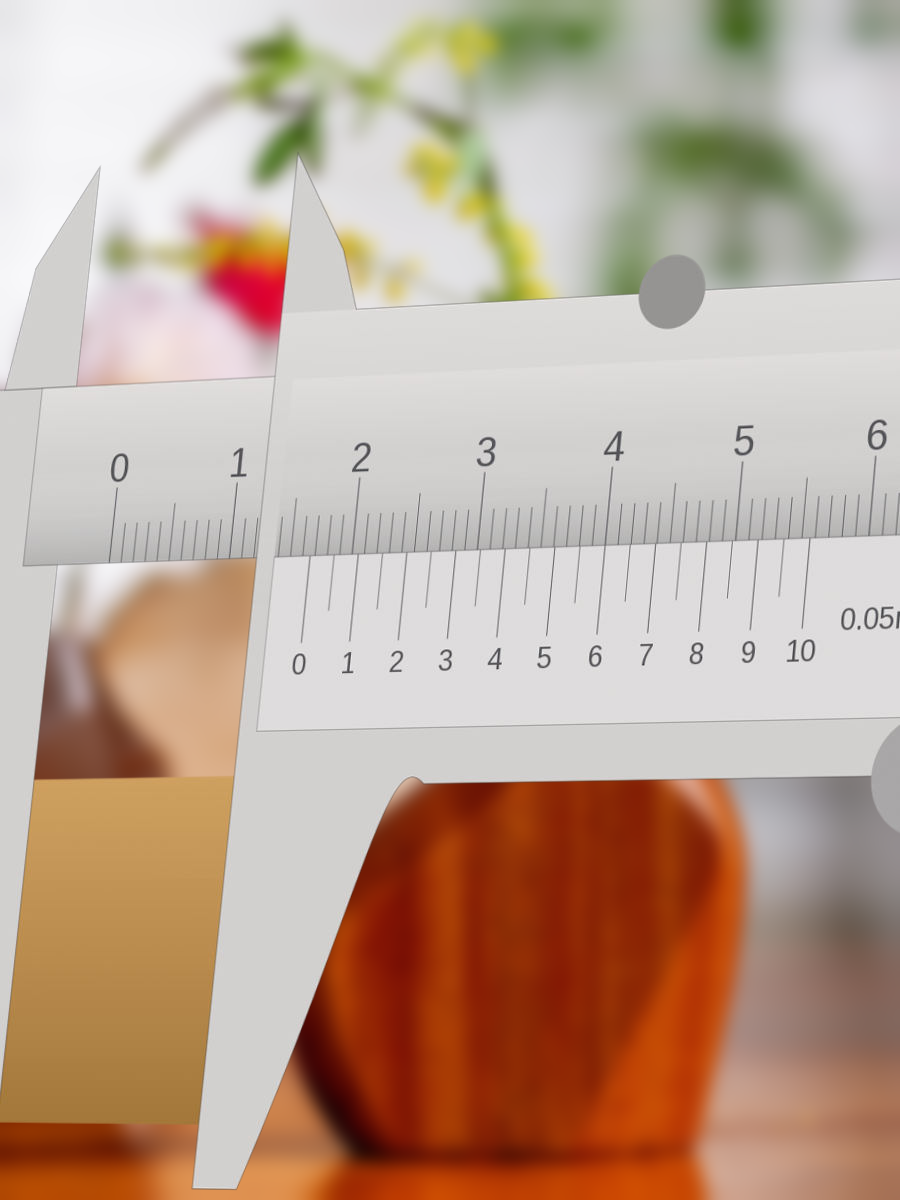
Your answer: 16.6mm
